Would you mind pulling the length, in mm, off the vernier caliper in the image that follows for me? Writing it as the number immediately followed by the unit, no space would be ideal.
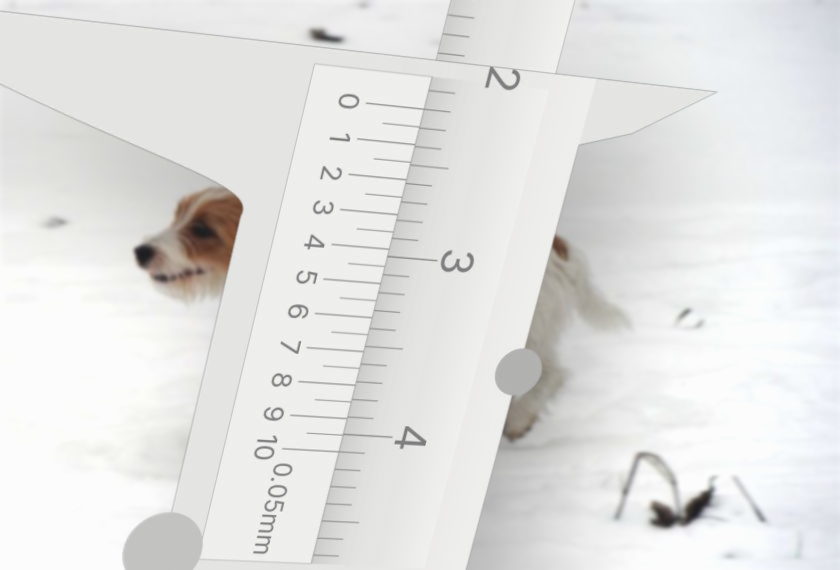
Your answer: 22.0mm
